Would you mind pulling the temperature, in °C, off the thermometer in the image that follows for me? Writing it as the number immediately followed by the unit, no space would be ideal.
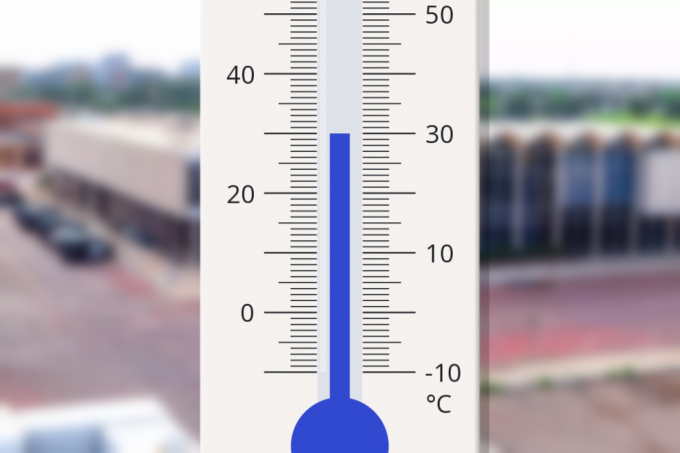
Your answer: 30°C
